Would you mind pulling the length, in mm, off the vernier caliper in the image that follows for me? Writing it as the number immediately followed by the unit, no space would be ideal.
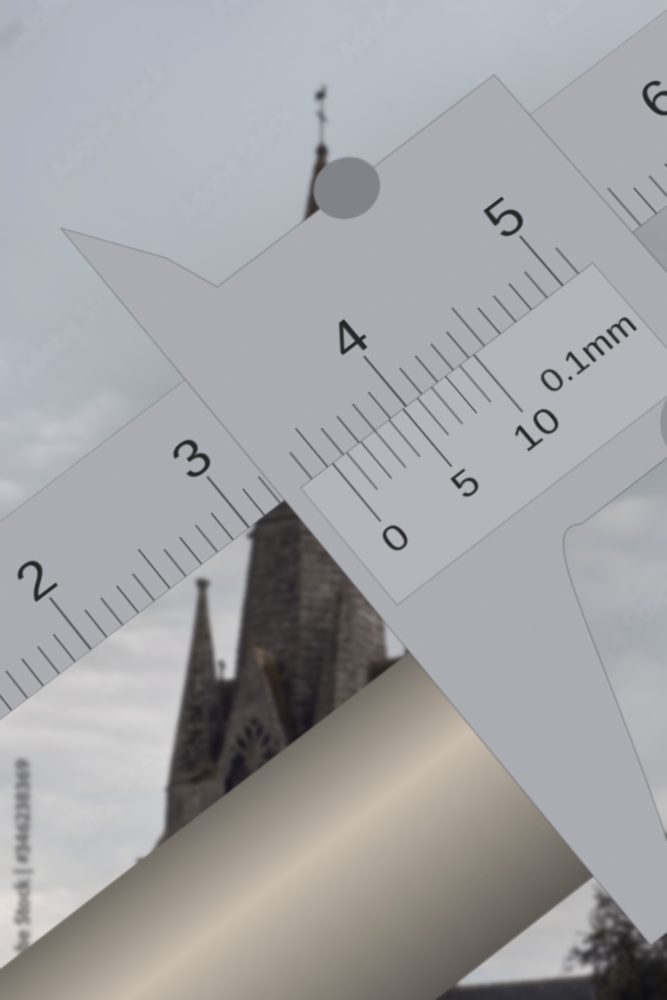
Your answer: 35.3mm
